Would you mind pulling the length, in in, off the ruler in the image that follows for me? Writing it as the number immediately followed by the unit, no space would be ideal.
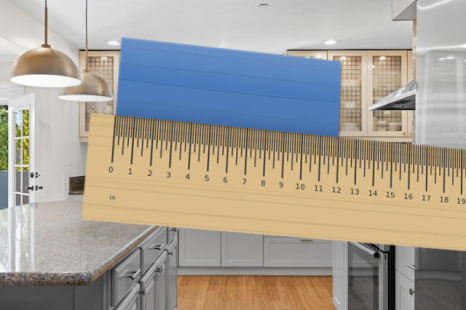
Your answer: 12in
